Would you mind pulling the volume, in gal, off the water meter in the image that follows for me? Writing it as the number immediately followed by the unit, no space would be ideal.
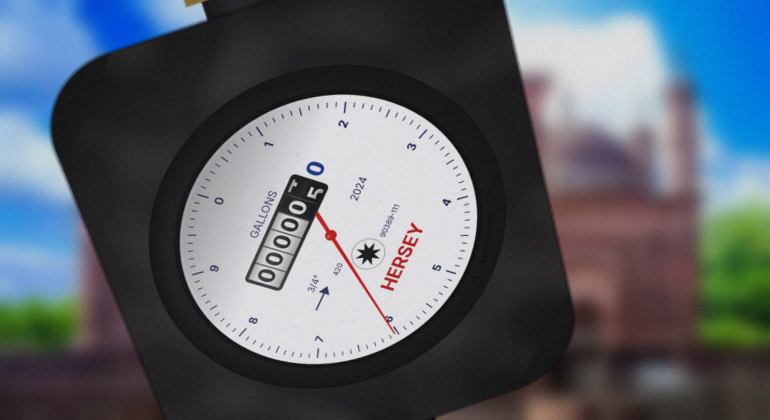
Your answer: 46.0gal
